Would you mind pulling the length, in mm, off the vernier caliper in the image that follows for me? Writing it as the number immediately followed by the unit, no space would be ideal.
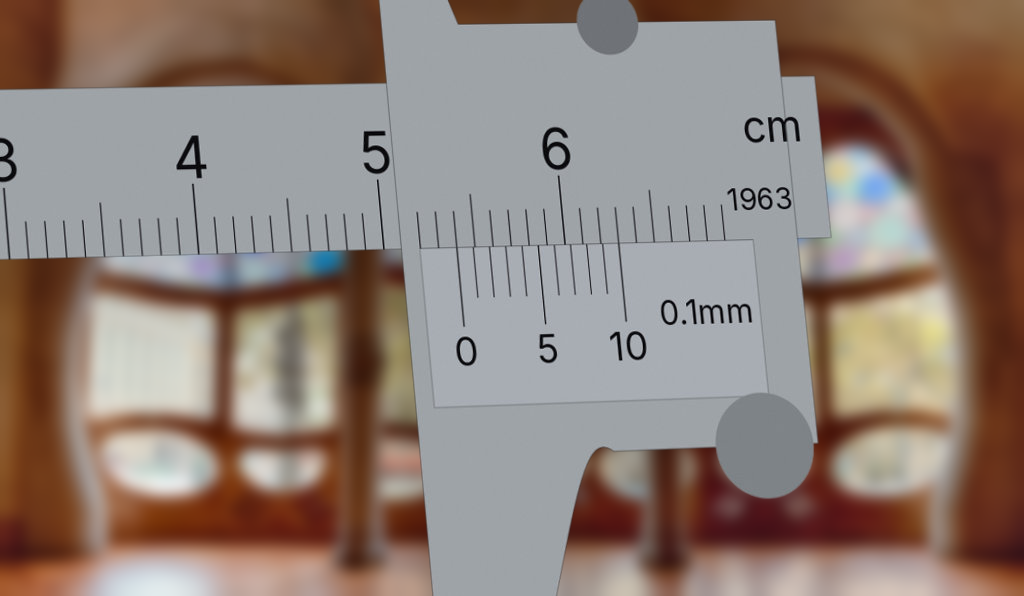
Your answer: 54.0mm
